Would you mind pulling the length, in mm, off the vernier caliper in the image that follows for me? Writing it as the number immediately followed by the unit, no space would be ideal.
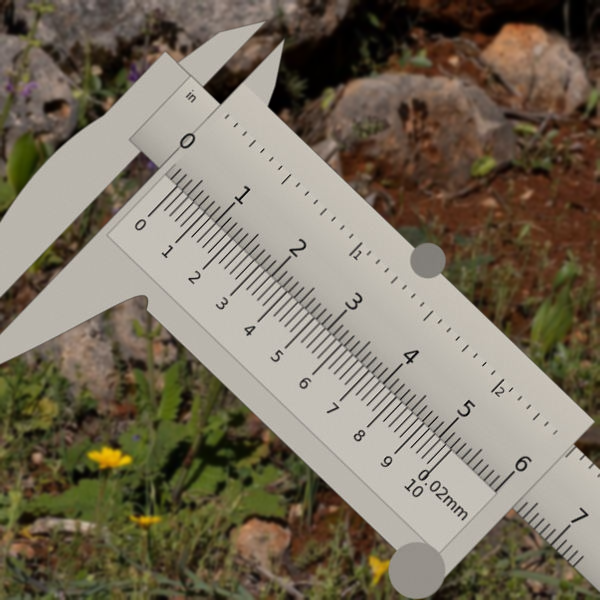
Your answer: 3.2mm
